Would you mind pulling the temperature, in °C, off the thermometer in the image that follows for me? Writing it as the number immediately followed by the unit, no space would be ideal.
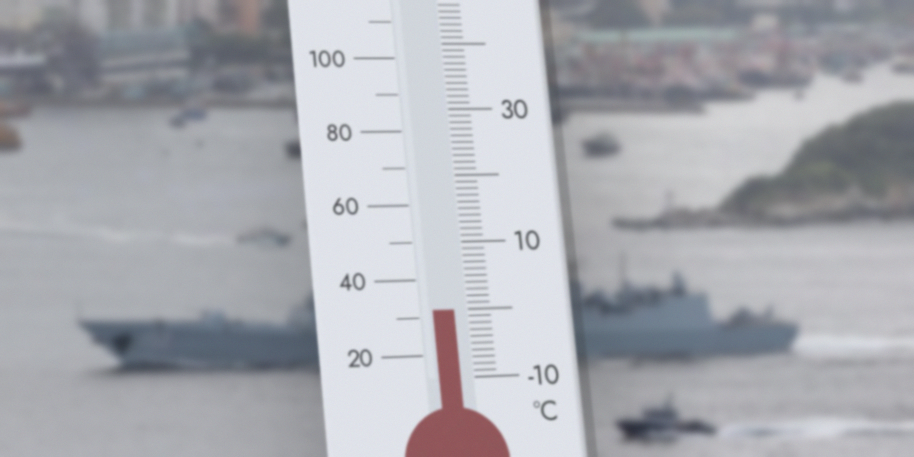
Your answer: 0°C
